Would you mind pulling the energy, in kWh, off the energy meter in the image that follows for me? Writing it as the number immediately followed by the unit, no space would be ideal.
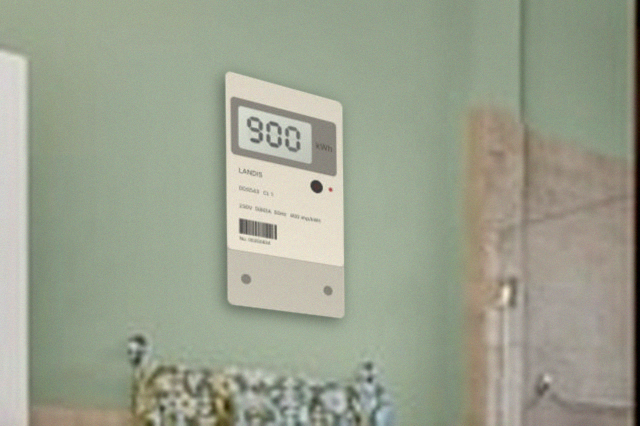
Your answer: 900kWh
